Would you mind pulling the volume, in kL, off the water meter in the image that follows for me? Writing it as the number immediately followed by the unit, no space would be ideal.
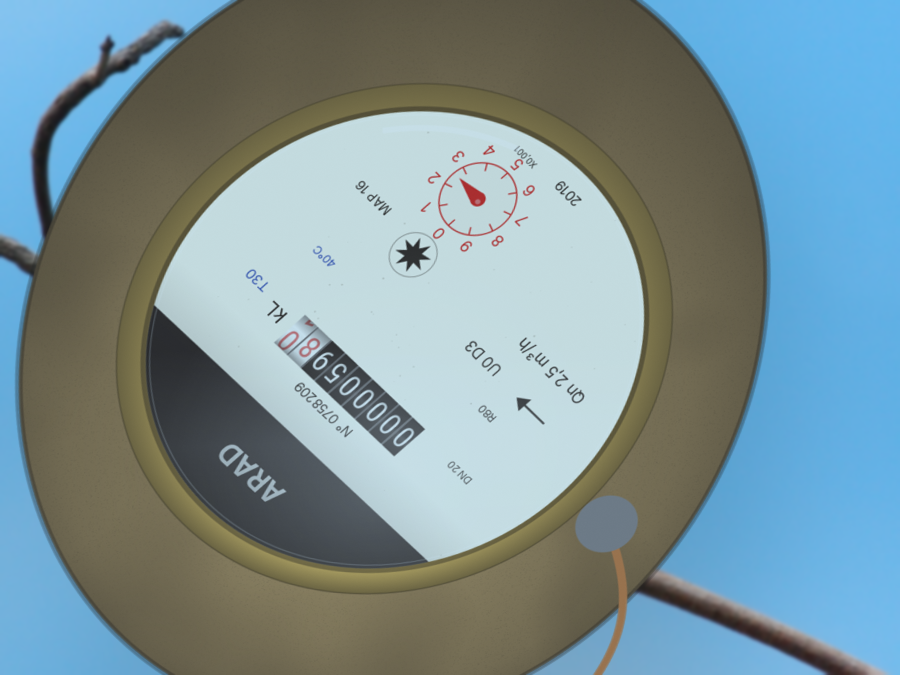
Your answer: 59.802kL
